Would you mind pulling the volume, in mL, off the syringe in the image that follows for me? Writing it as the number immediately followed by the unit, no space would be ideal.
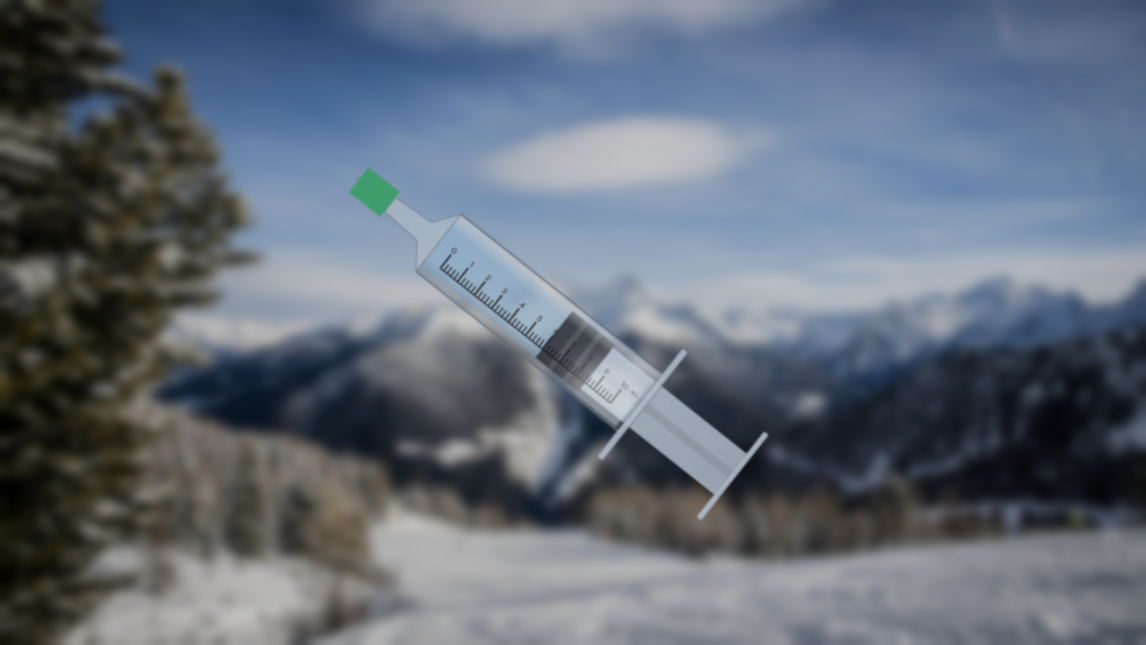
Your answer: 6mL
